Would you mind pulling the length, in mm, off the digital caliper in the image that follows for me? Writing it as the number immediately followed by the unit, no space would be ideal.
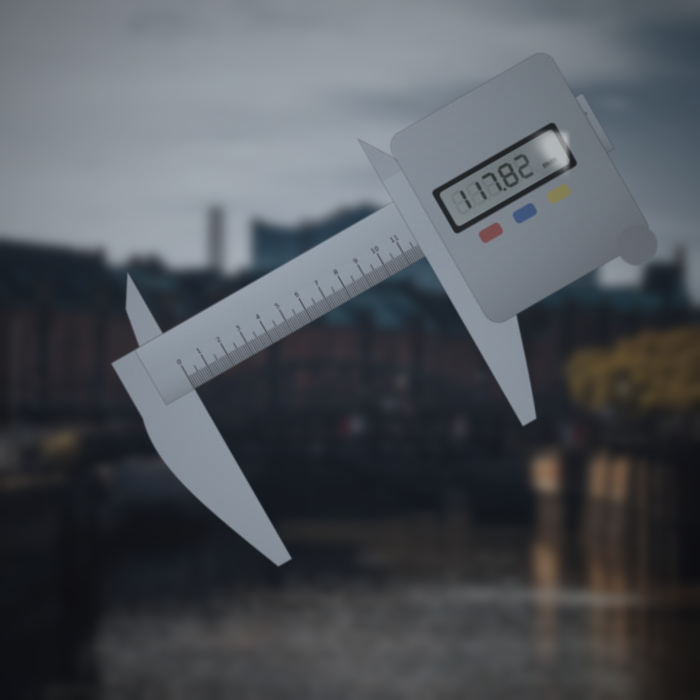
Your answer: 117.82mm
